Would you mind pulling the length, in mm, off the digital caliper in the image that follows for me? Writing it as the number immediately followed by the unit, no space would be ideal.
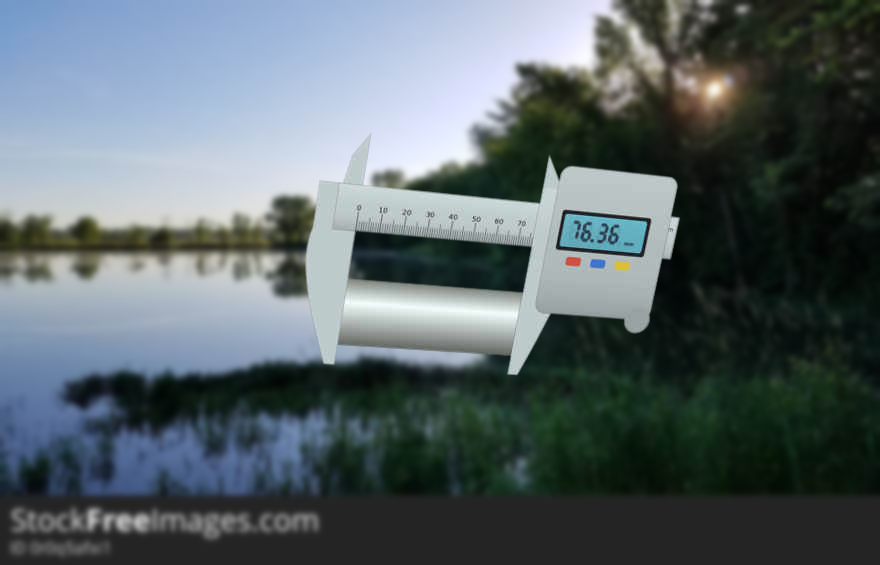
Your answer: 76.36mm
